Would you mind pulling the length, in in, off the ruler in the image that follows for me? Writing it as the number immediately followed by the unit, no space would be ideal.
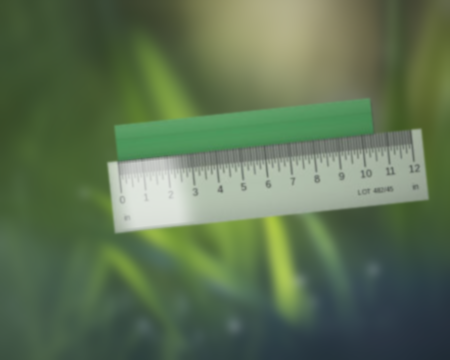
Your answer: 10.5in
